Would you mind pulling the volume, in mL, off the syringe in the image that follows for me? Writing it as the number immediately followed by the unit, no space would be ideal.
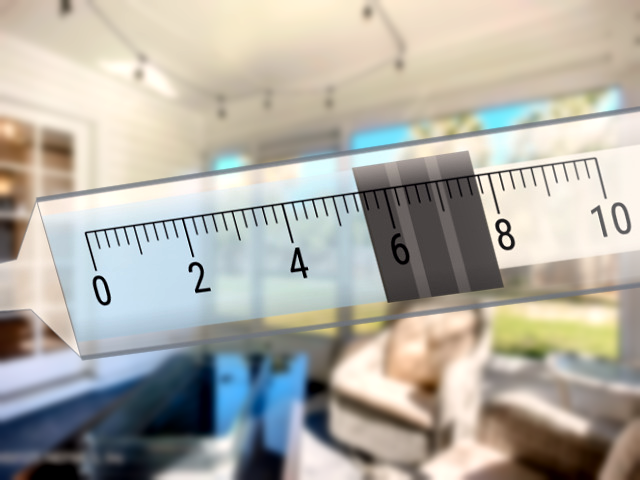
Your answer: 5.5mL
